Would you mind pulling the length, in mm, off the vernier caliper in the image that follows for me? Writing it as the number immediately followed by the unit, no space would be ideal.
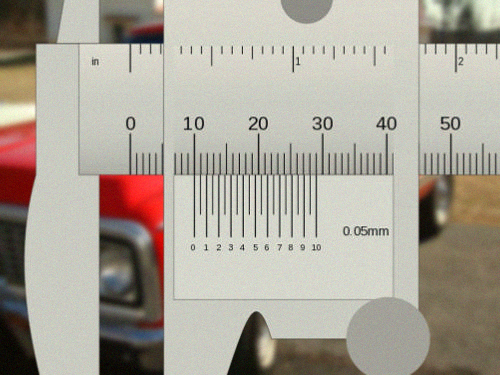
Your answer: 10.0mm
